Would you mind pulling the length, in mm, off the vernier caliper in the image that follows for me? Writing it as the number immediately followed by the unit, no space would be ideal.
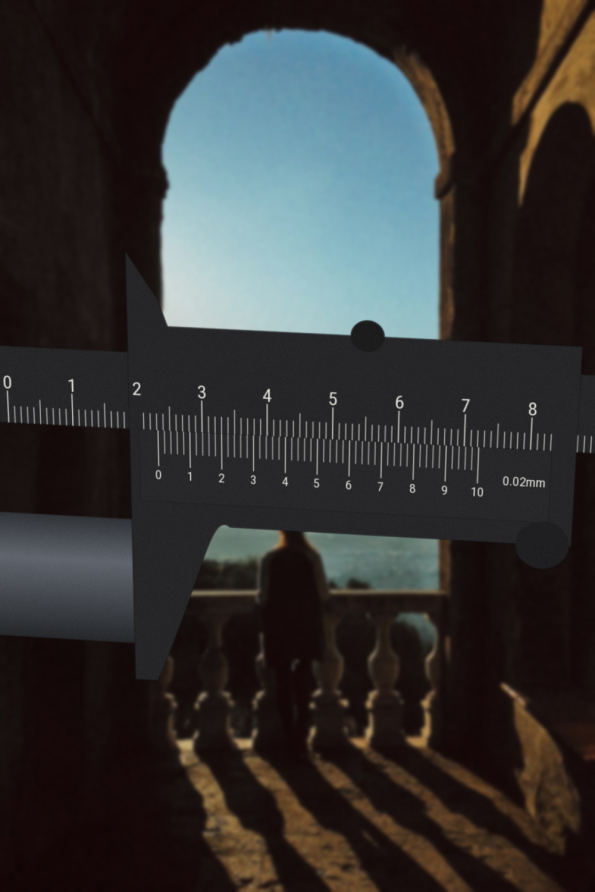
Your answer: 23.2mm
